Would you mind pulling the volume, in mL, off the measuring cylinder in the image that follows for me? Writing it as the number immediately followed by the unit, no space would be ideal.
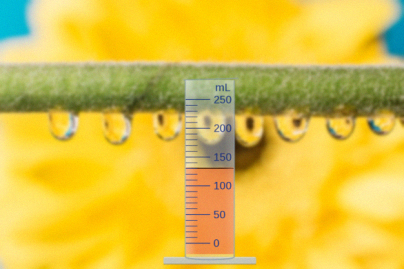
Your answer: 130mL
